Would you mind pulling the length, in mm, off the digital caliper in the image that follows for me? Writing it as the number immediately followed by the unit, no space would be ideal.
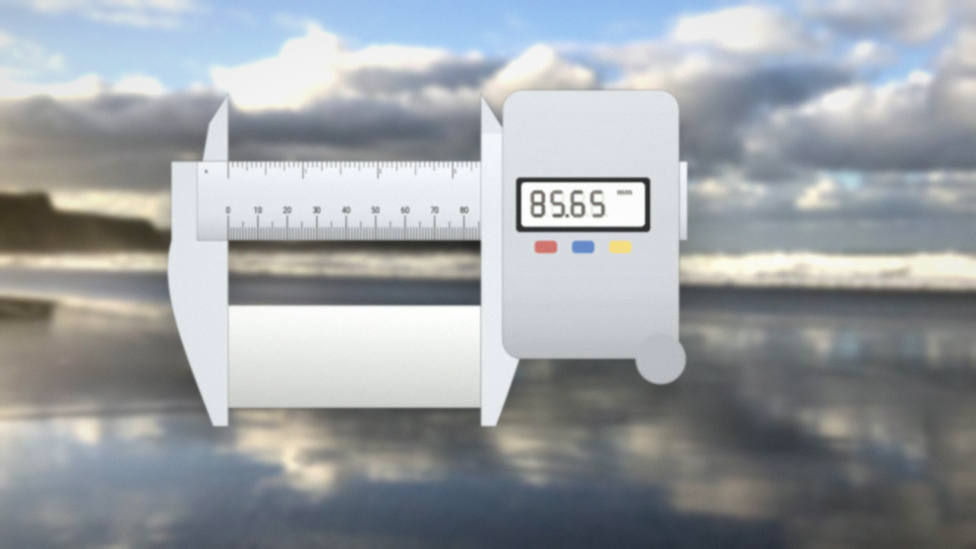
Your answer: 85.65mm
